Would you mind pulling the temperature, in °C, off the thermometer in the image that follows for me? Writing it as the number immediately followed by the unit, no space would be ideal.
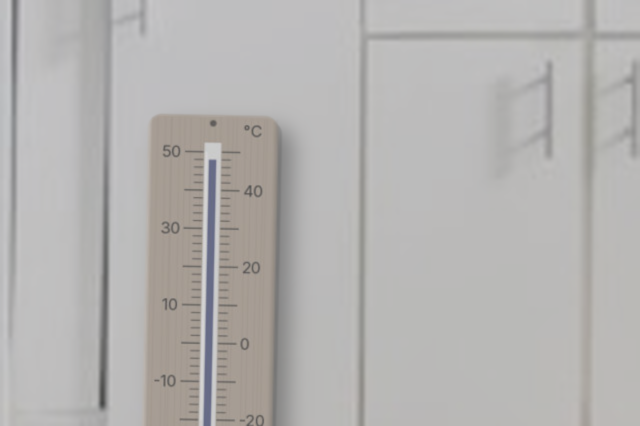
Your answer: 48°C
